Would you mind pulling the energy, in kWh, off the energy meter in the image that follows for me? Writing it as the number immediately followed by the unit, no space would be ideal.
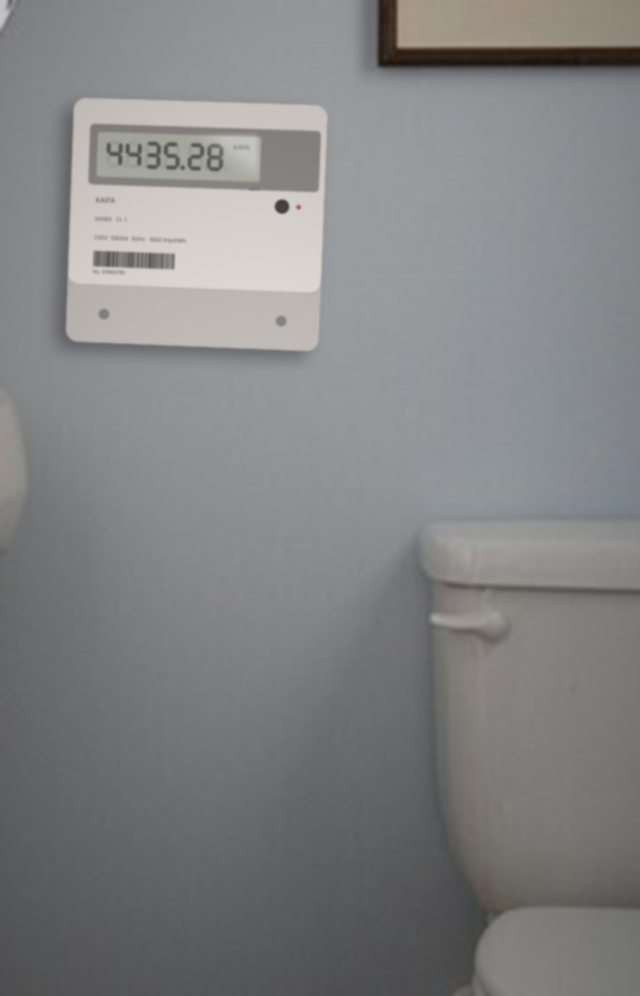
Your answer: 4435.28kWh
